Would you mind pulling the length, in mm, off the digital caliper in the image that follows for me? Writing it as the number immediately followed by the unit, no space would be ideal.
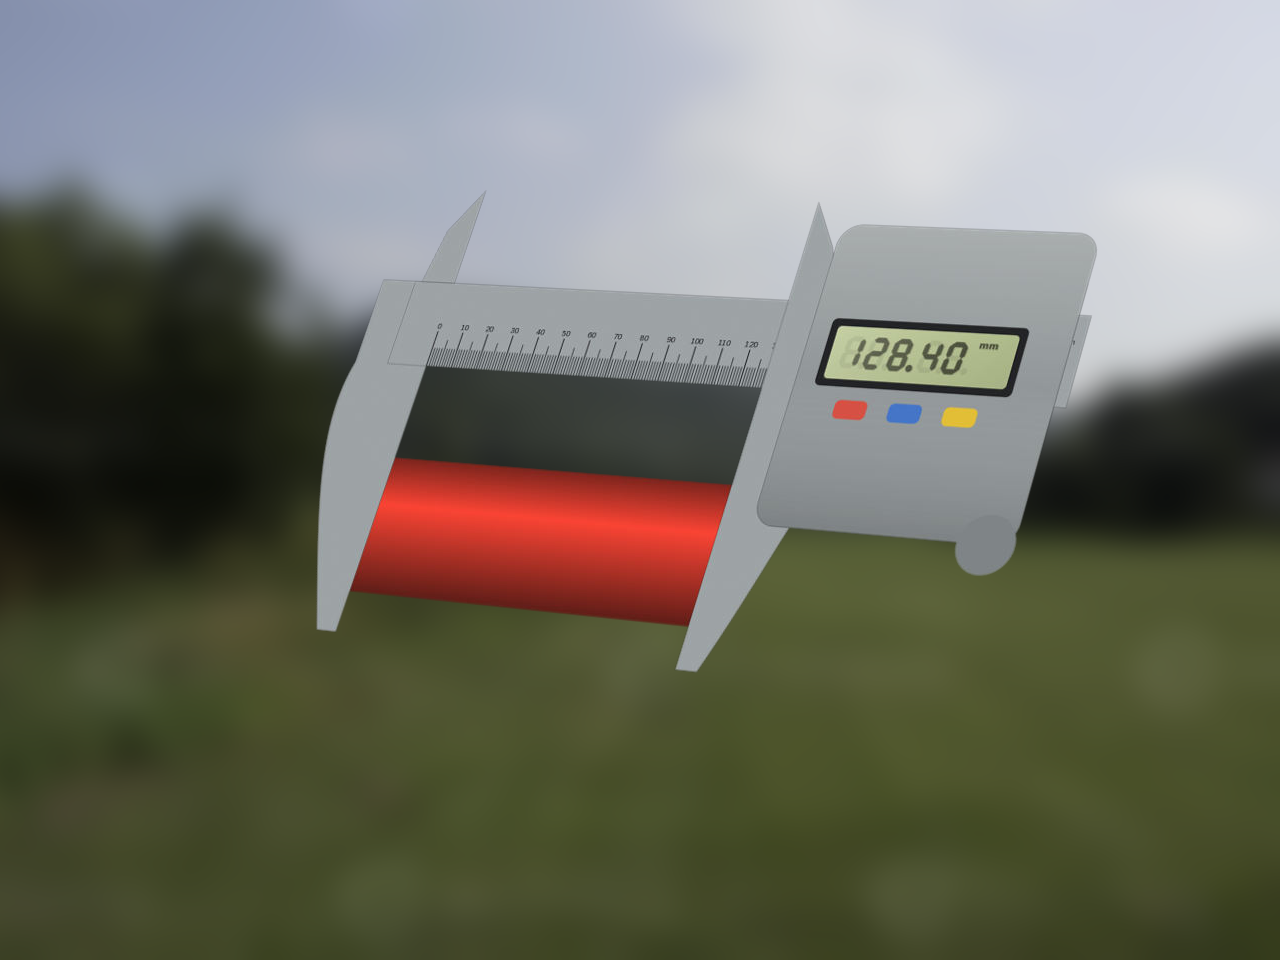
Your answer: 128.40mm
